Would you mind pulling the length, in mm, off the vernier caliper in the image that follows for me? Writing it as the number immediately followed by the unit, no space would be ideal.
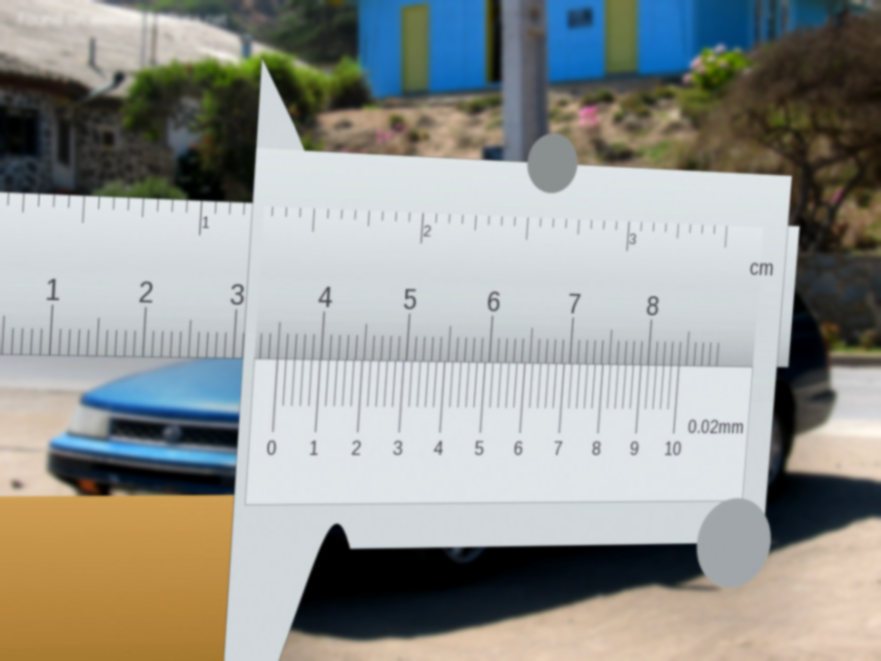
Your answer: 35.0mm
